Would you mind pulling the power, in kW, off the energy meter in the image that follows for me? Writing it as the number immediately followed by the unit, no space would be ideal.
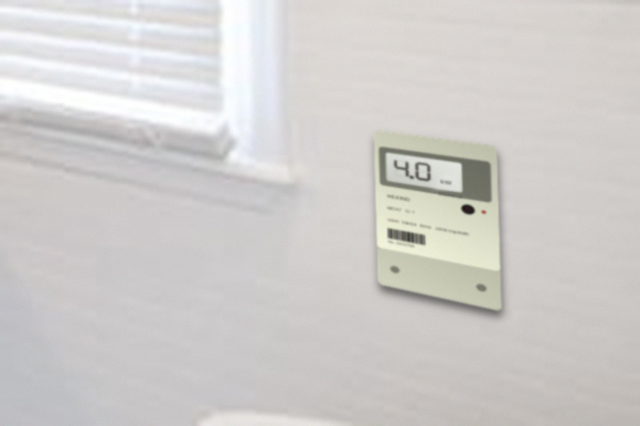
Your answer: 4.0kW
